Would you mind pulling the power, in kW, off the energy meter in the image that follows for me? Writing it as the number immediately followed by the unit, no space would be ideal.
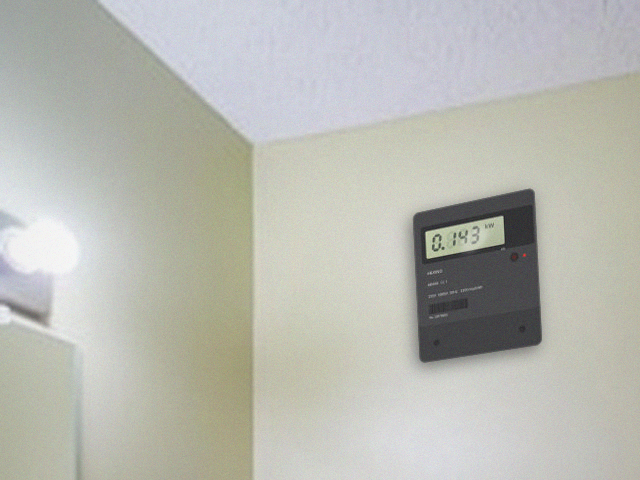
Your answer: 0.143kW
